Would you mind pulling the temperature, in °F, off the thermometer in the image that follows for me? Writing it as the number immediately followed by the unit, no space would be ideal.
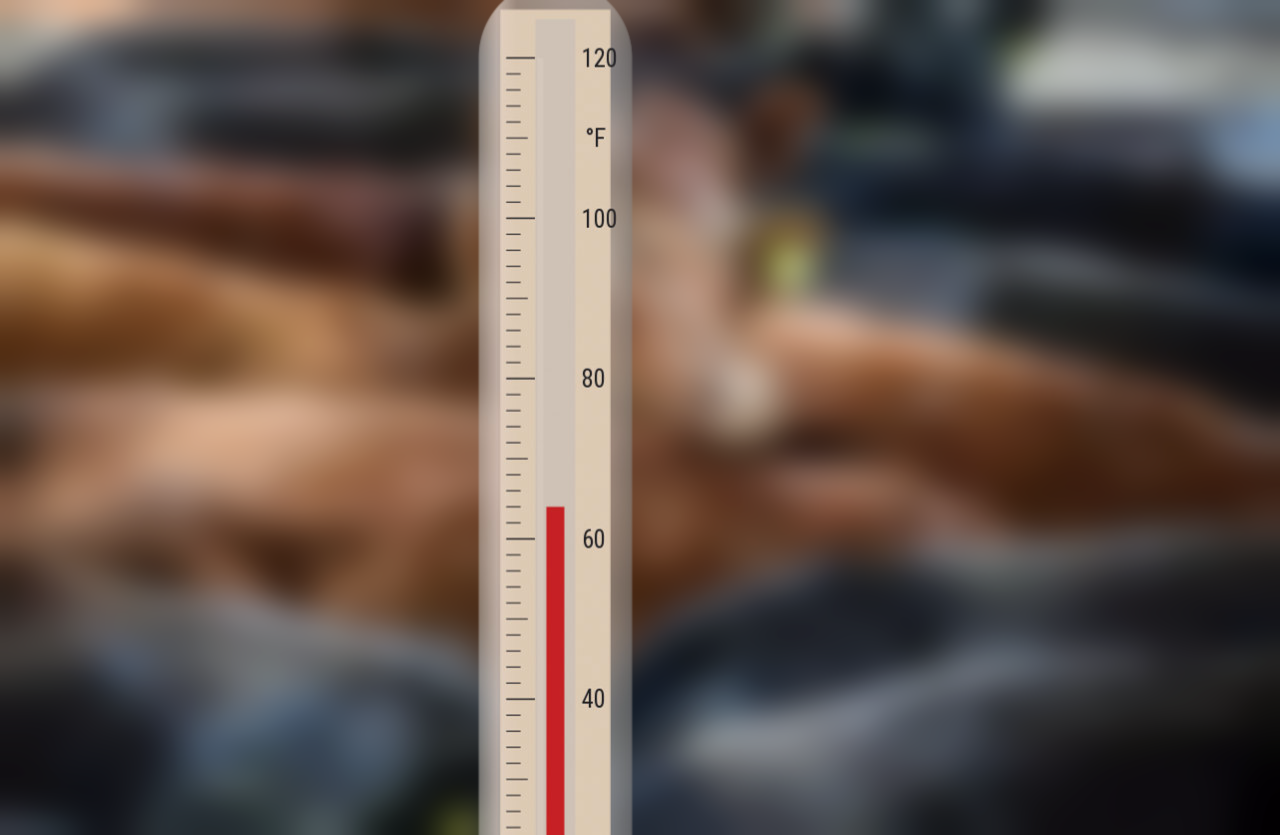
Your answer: 64°F
